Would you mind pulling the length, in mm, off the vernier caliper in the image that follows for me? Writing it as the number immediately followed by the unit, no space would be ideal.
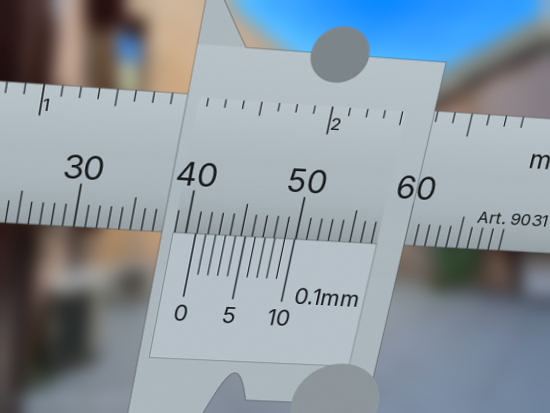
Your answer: 40.9mm
